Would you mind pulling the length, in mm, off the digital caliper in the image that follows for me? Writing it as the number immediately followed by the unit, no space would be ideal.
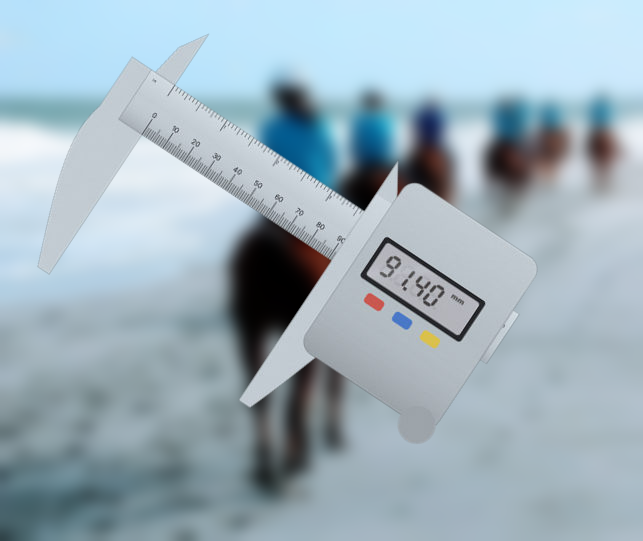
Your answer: 91.40mm
